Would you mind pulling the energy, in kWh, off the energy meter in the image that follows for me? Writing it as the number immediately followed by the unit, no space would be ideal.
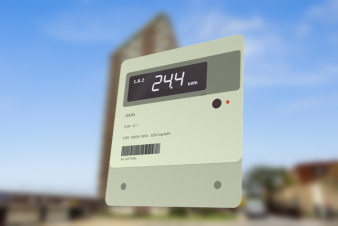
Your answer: 24.4kWh
